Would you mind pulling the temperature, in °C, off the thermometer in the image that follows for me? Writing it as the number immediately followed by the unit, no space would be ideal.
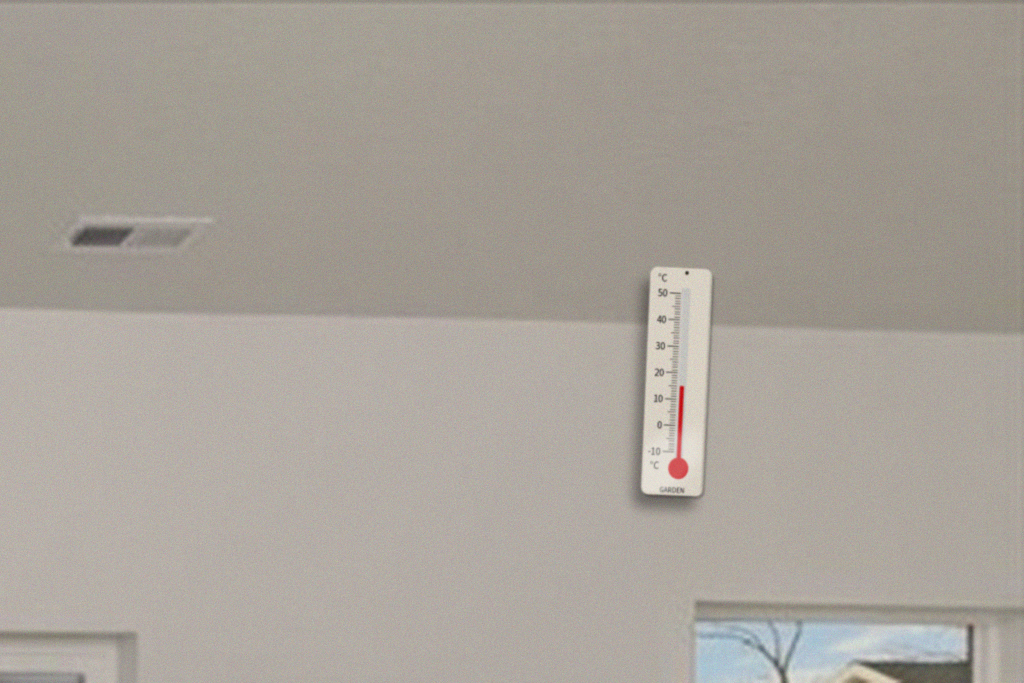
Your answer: 15°C
